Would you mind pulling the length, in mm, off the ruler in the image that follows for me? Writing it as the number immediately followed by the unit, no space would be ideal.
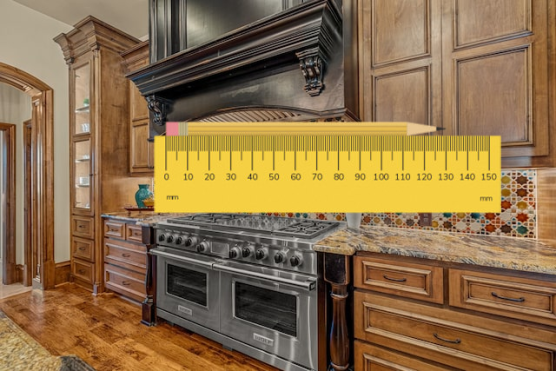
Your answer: 130mm
